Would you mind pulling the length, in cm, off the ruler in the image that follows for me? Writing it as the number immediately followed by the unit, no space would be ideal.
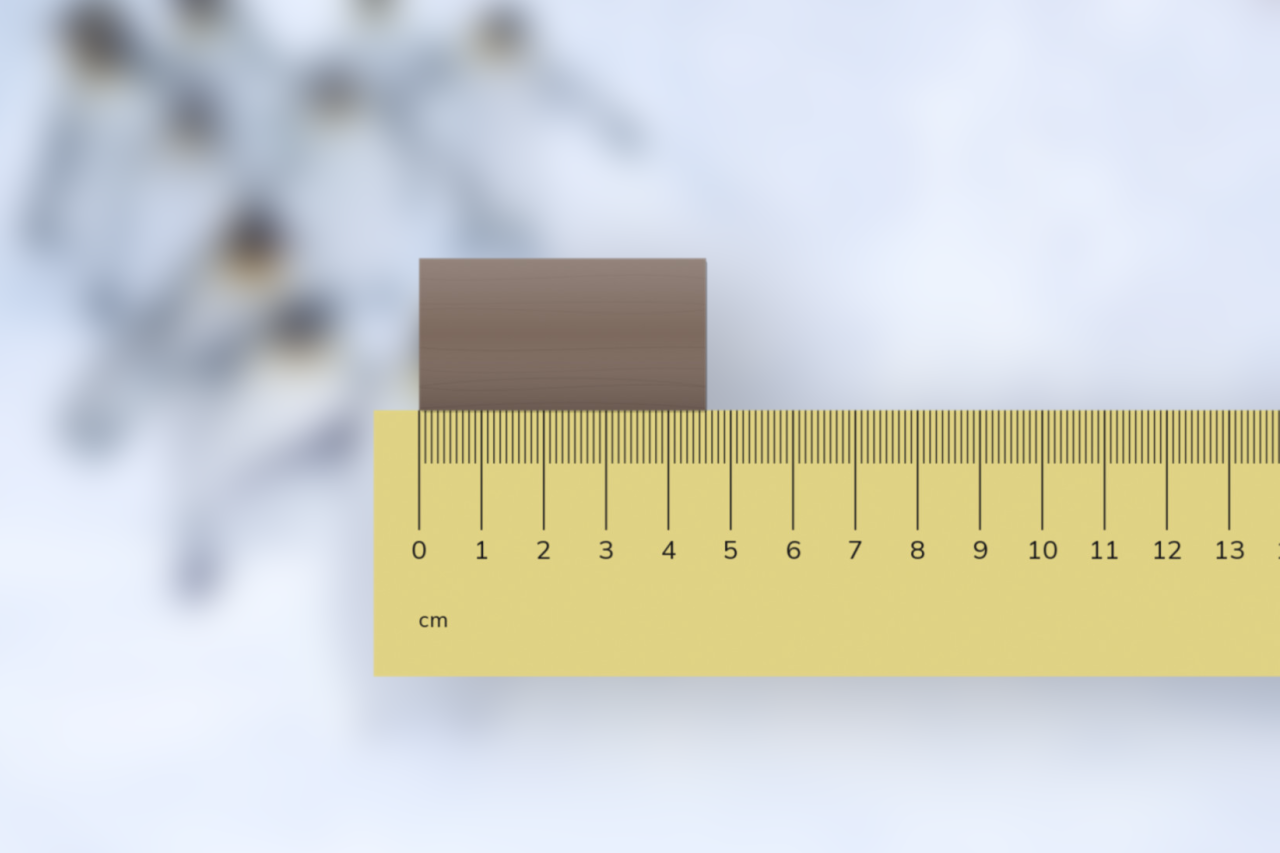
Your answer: 4.6cm
